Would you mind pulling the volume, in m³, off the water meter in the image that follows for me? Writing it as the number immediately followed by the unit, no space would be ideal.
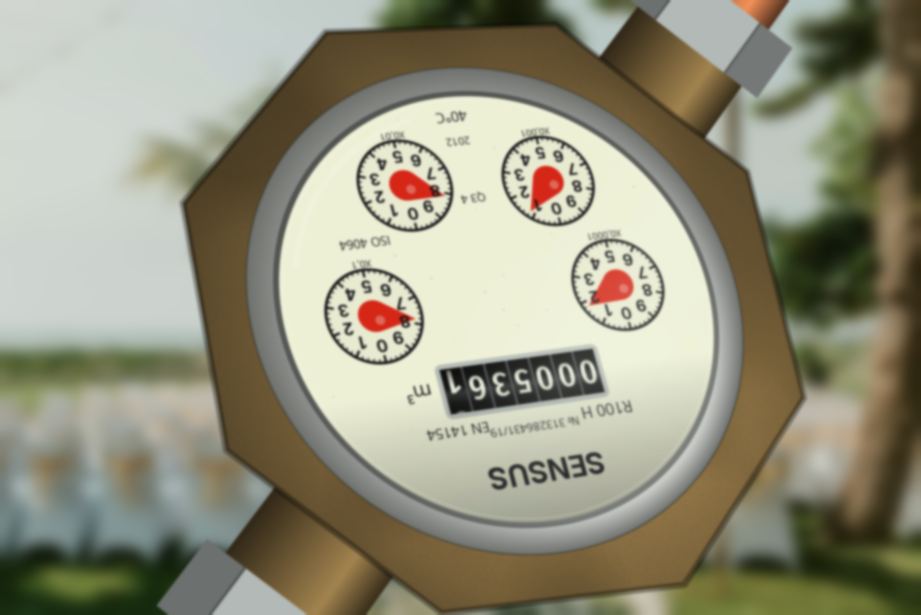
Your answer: 5360.7811m³
